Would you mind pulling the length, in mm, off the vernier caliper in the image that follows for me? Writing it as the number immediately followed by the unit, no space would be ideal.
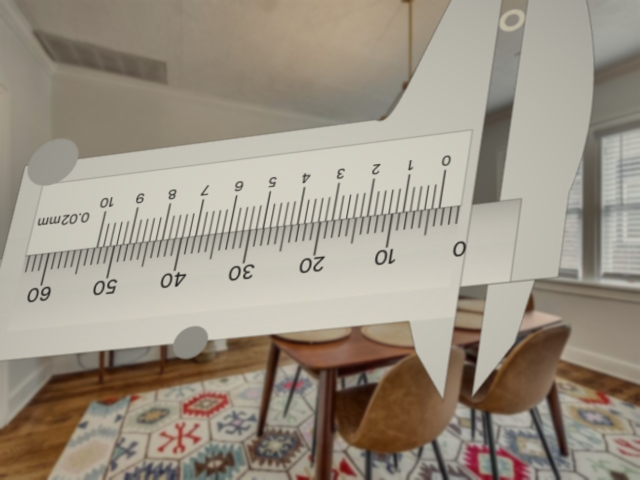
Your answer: 3.6mm
